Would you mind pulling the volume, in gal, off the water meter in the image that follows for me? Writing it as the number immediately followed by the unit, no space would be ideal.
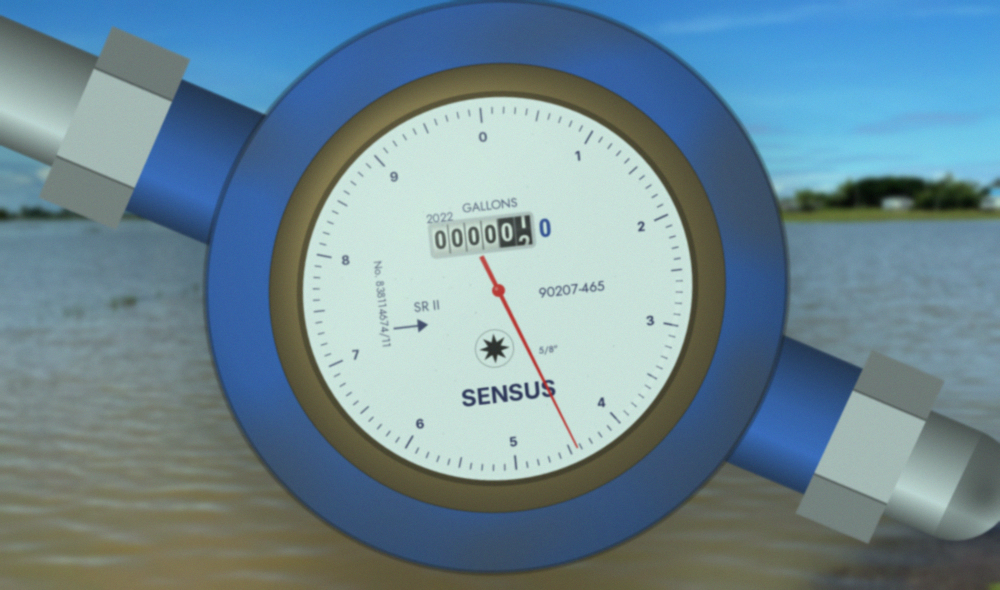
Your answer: 14.4gal
